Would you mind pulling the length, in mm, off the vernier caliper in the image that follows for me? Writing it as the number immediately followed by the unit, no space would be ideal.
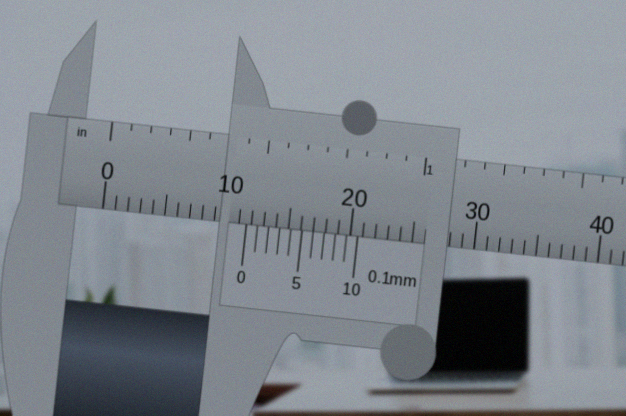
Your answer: 11.6mm
